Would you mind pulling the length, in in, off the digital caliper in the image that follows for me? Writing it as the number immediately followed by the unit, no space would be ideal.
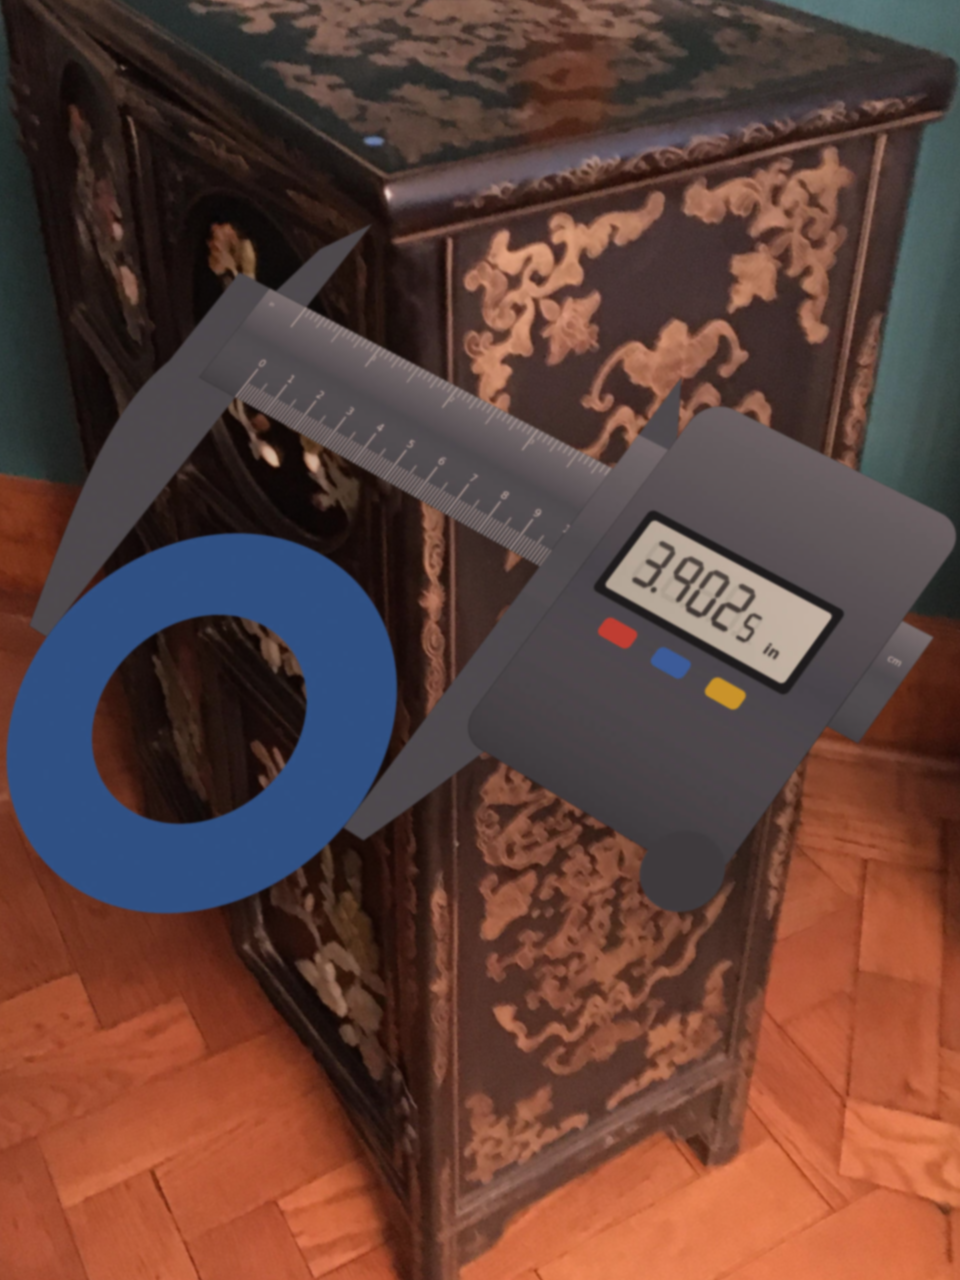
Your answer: 3.9025in
